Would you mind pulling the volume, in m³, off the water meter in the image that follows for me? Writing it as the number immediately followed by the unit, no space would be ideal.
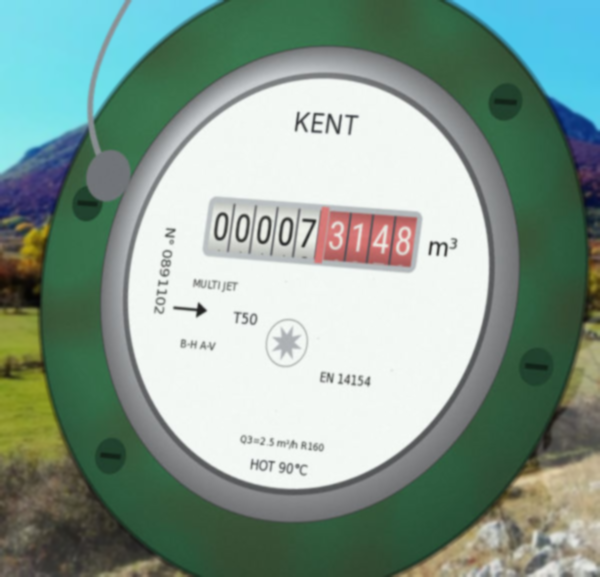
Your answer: 7.3148m³
